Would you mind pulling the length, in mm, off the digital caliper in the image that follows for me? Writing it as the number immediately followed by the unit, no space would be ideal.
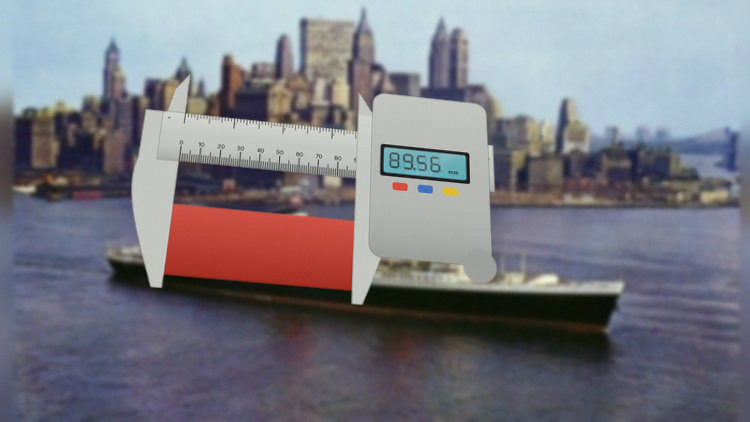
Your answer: 89.56mm
